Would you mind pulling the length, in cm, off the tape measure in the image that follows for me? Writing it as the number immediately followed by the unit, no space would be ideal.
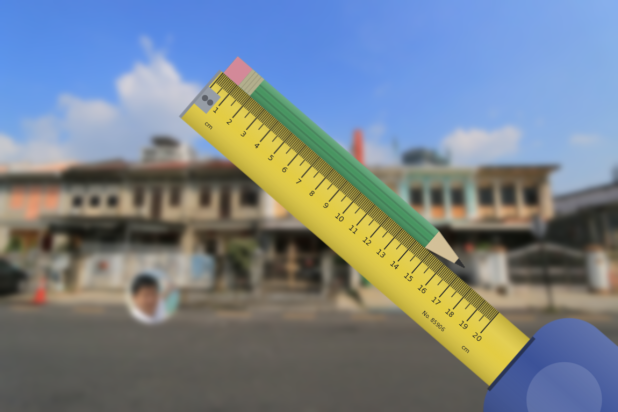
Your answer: 17cm
